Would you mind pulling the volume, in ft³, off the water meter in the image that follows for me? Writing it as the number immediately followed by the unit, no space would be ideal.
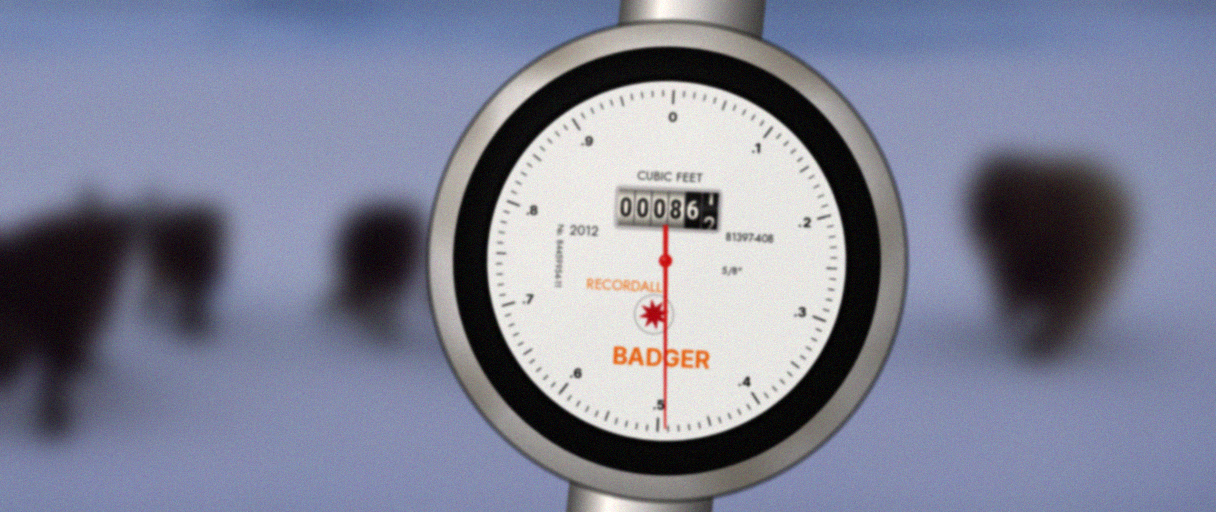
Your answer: 861.49ft³
